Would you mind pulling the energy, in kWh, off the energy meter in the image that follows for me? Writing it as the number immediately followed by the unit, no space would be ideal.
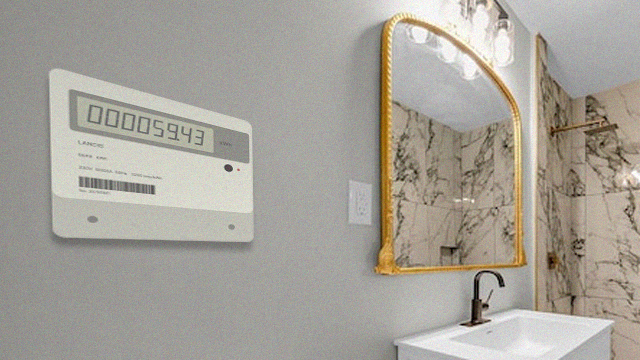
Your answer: 59.43kWh
